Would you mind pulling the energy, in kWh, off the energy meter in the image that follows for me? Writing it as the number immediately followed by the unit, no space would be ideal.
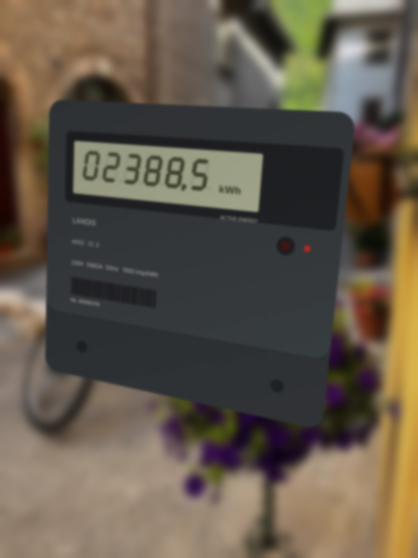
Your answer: 2388.5kWh
